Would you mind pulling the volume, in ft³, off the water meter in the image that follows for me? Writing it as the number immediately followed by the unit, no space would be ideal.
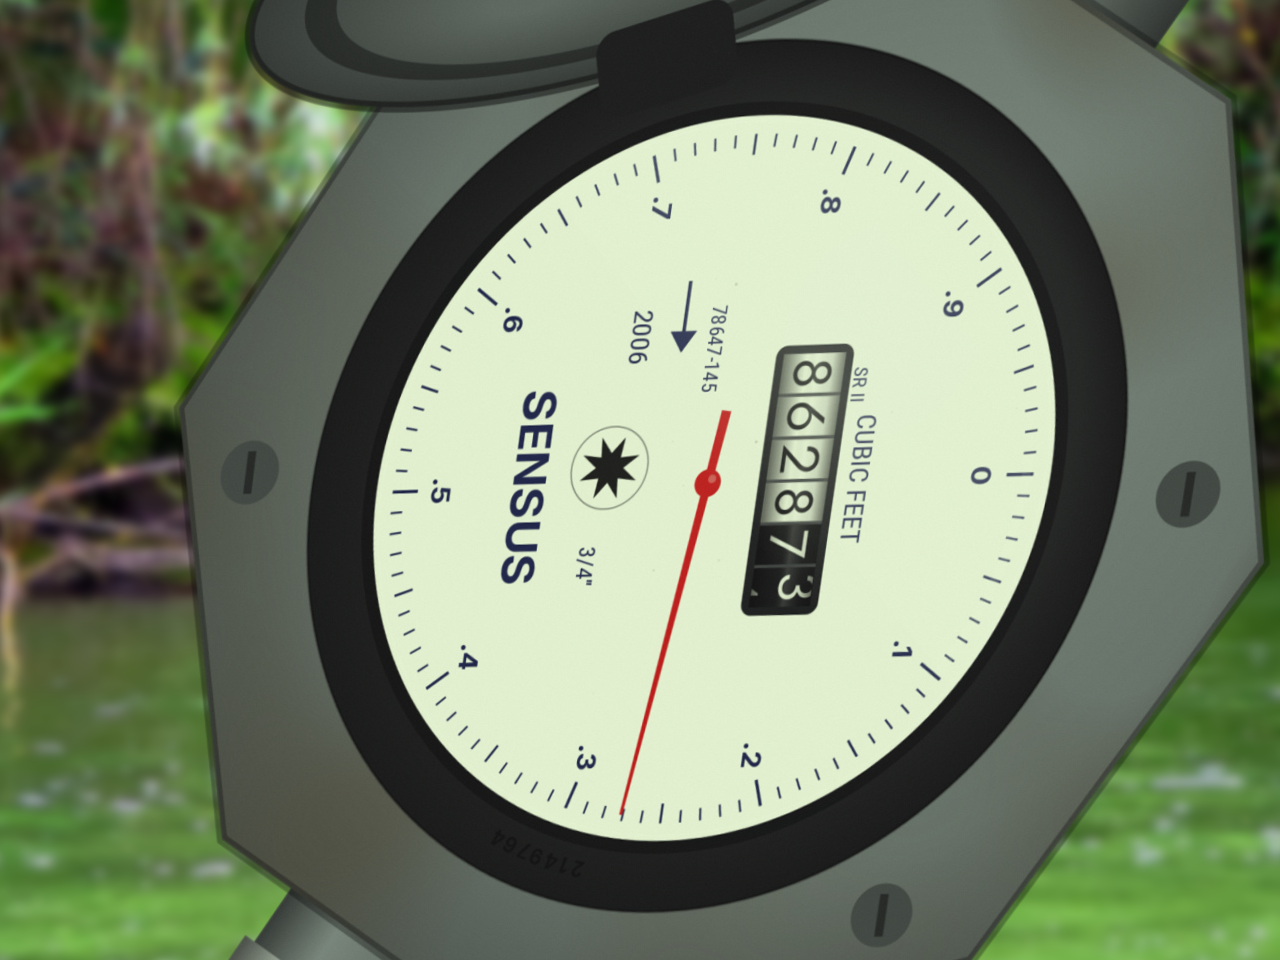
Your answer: 862873.27ft³
